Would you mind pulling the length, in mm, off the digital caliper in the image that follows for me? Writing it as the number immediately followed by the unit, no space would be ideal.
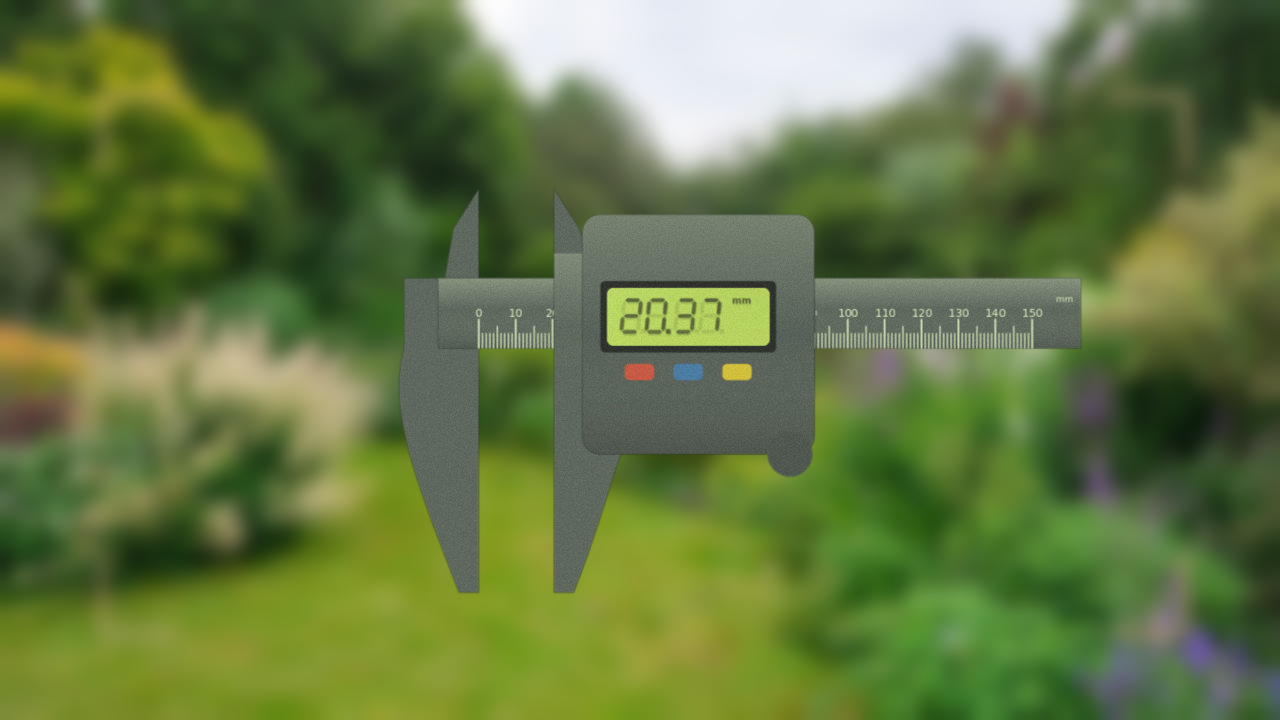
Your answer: 20.37mm
